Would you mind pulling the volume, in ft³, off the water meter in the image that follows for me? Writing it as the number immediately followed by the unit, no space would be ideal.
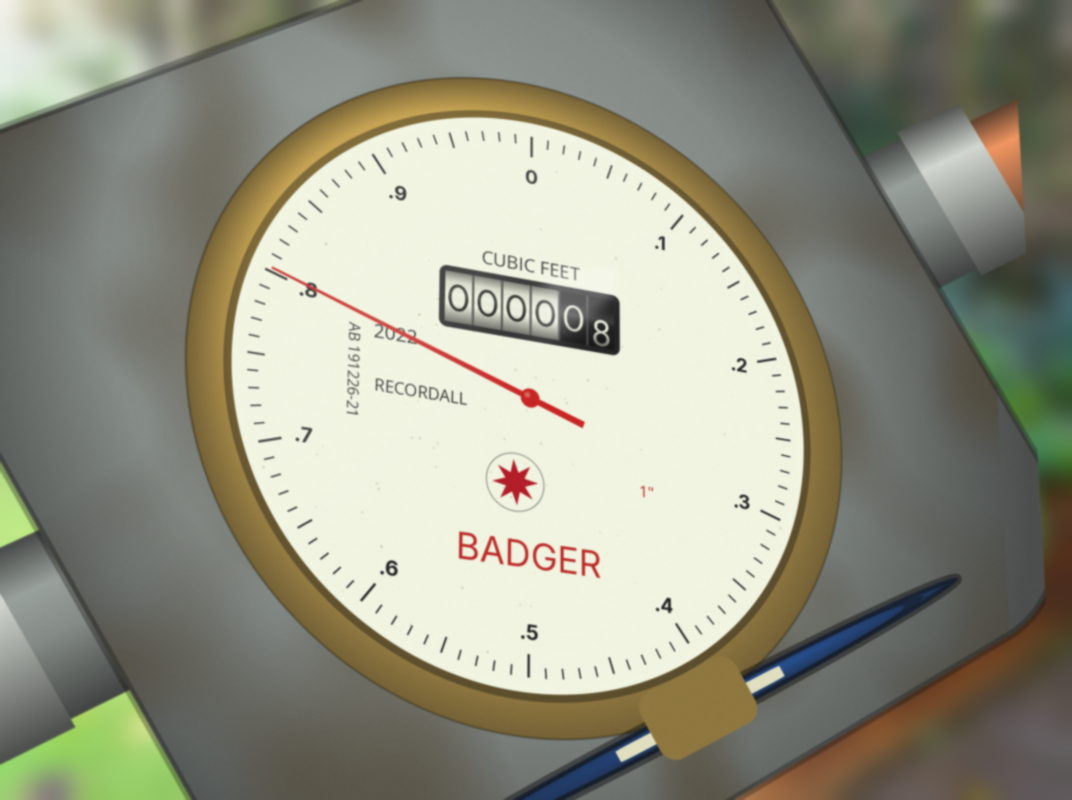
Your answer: 7.80ft³
